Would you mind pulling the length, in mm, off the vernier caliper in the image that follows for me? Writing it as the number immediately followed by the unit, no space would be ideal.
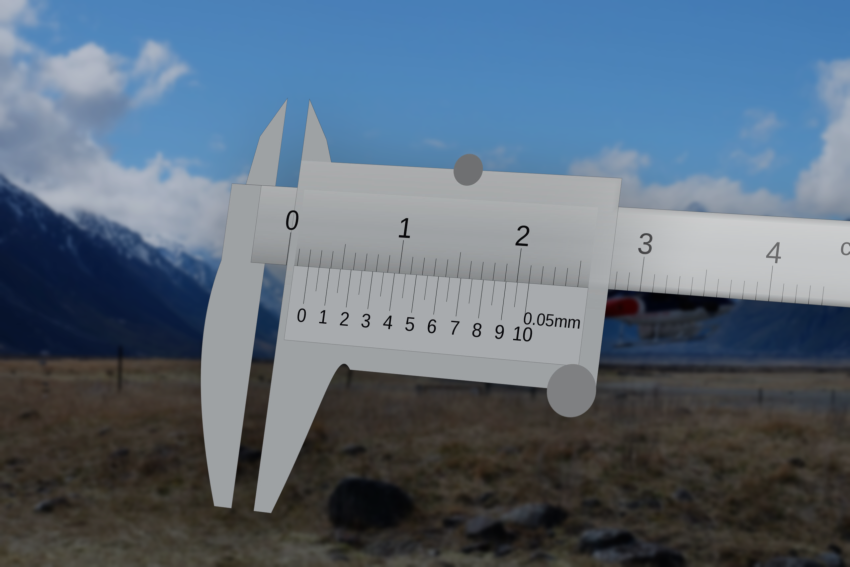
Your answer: 2.0mm
